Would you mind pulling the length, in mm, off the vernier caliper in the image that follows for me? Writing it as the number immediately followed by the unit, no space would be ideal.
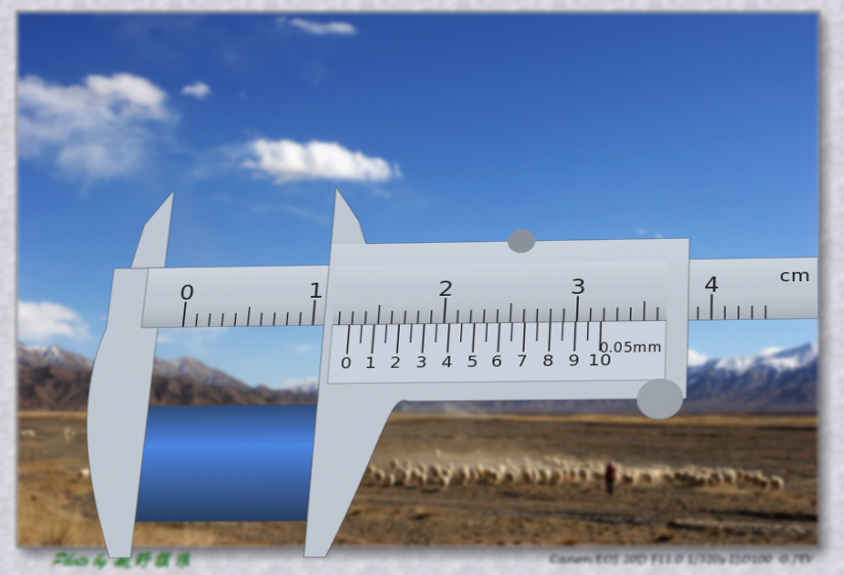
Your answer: 12.8mm
